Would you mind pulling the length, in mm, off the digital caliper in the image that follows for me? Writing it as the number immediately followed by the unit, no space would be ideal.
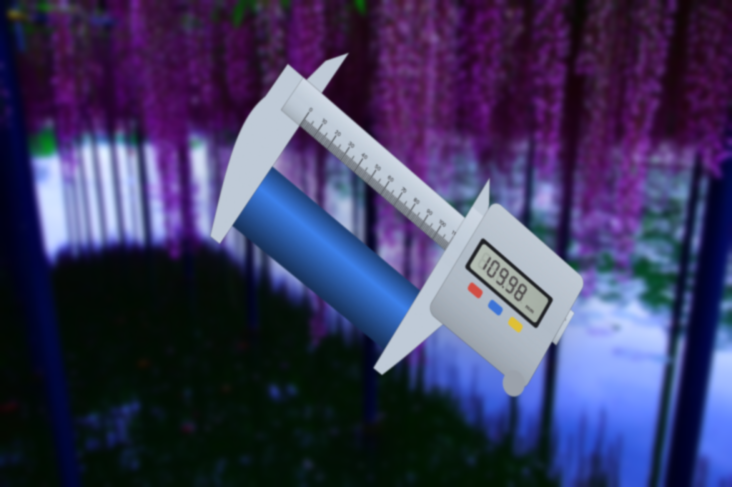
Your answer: 109.98mm
